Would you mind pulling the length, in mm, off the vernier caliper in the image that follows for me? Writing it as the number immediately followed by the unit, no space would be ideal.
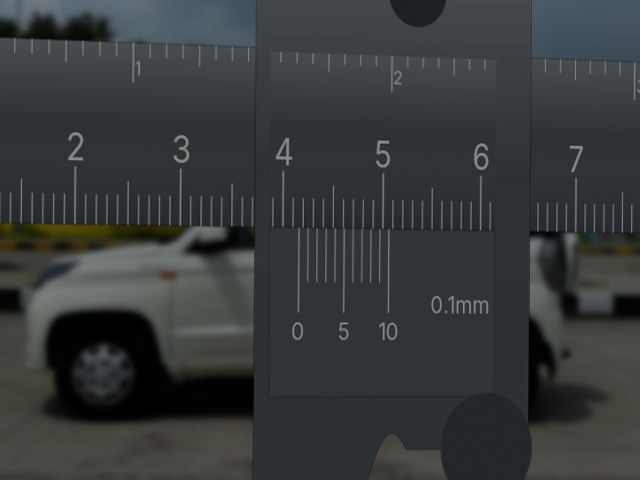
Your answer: 41.6mm
